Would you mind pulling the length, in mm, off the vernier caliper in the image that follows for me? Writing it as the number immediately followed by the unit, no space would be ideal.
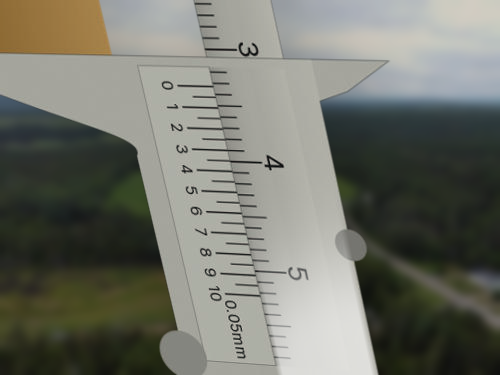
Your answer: 33.3mm
